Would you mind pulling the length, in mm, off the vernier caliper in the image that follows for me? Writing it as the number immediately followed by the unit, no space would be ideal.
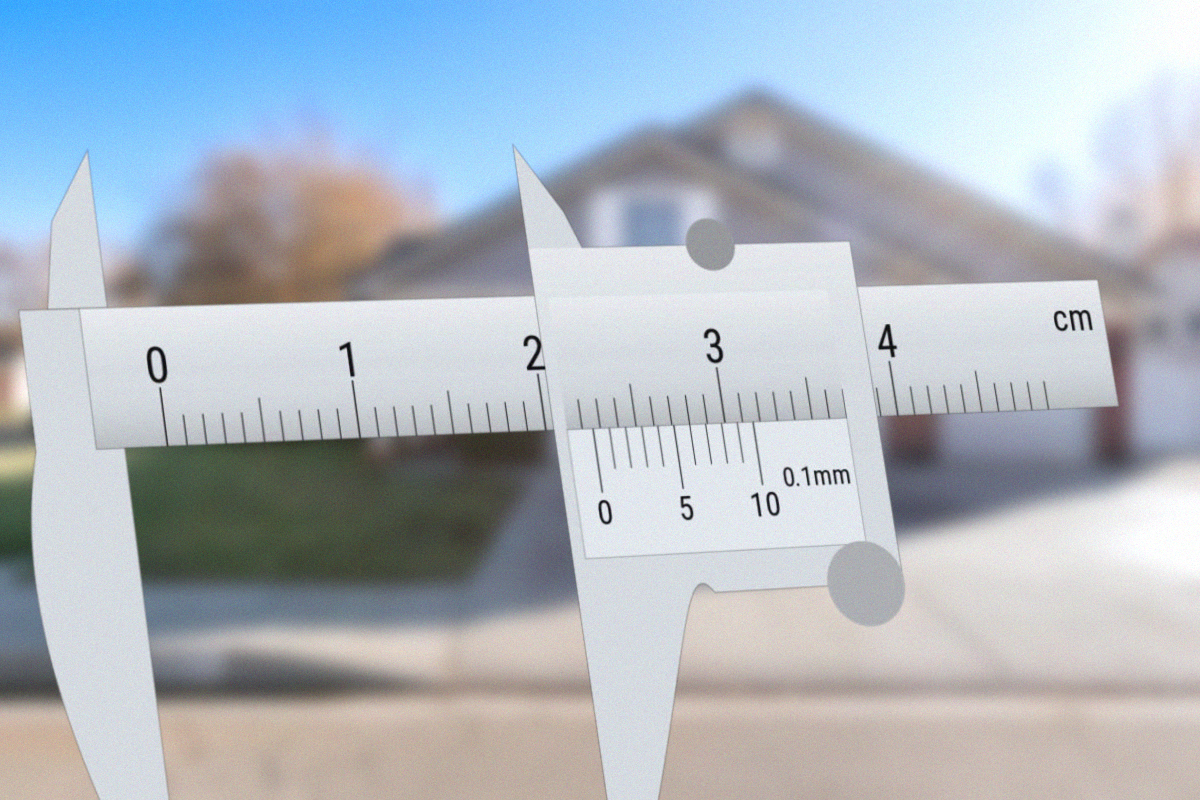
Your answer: 22.6mm
